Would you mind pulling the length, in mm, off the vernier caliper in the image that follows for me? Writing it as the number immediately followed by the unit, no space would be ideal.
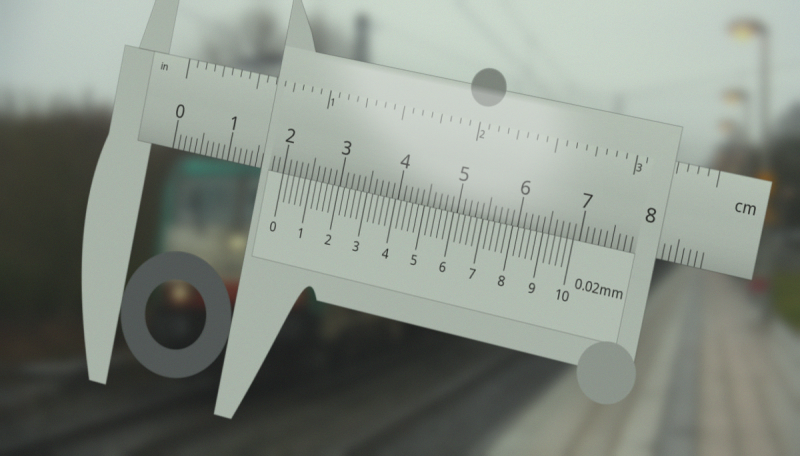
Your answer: 20.0mm
